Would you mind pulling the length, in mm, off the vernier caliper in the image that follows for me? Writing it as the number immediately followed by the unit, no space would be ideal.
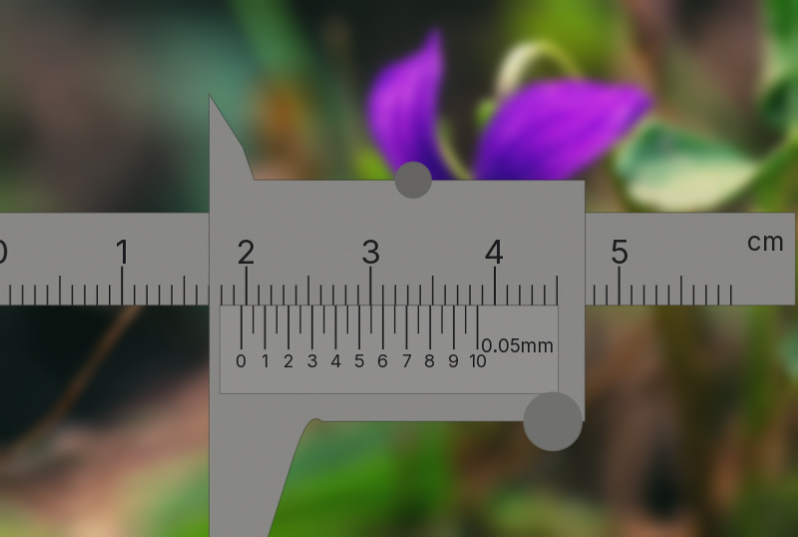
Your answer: 19.6mm
